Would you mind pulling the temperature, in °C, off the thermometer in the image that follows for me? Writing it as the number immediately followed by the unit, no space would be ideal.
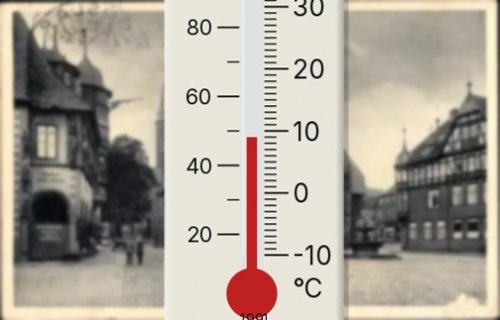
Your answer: 9°C
